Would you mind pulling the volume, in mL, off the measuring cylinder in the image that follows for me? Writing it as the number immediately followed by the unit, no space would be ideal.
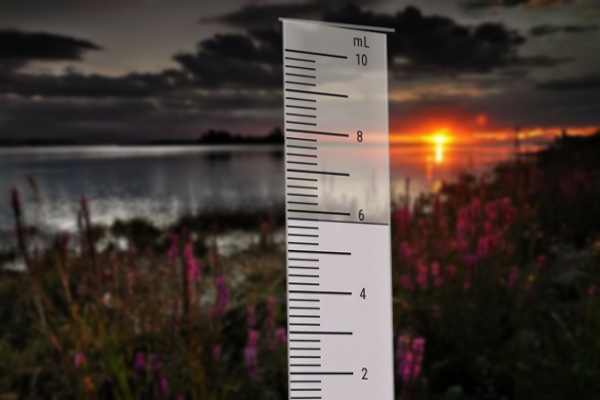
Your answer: 5.8mL
